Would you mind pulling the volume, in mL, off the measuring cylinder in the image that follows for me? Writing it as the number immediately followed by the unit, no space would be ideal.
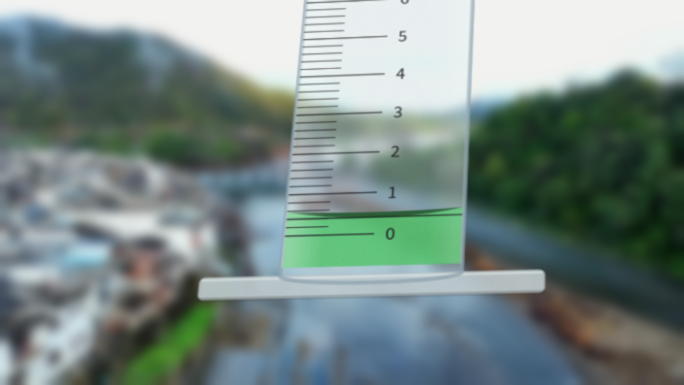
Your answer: 0.4mL
